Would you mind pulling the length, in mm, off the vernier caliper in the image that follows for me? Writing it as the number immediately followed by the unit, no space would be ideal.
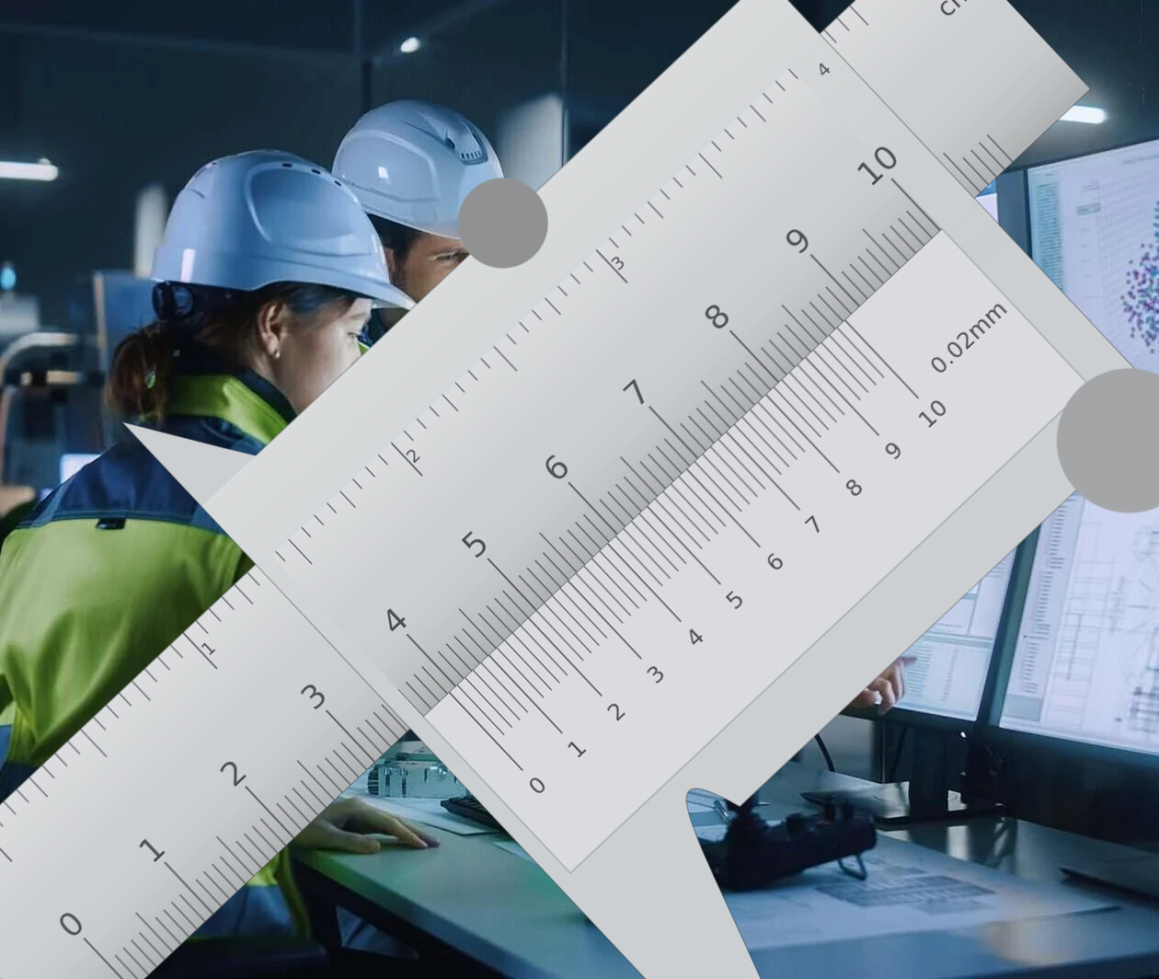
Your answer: 39.2mm
